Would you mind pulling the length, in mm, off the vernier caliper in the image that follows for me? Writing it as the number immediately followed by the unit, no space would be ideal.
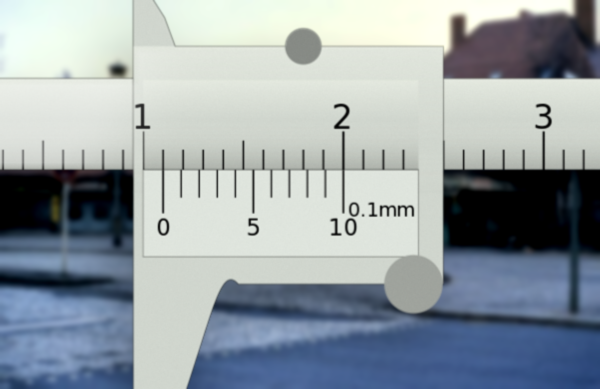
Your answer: 11.0mm
